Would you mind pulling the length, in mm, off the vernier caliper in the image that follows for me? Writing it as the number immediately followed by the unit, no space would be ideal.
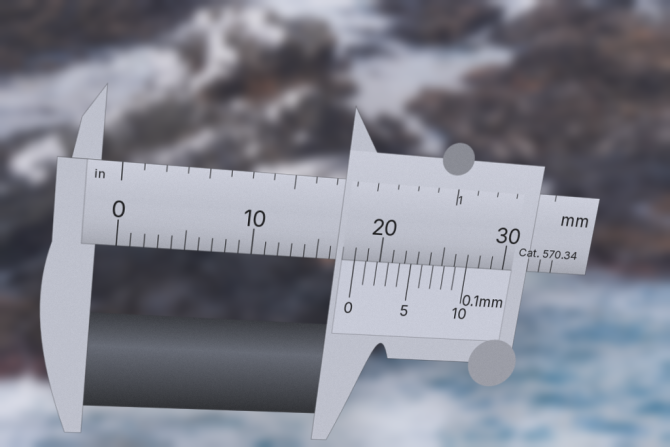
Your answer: 18.0mm
